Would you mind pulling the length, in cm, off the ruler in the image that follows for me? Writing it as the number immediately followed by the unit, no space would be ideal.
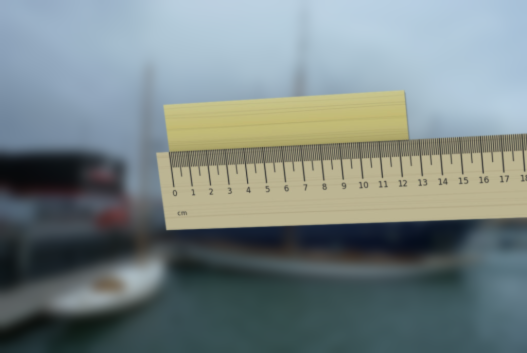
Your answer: 12.5cm
